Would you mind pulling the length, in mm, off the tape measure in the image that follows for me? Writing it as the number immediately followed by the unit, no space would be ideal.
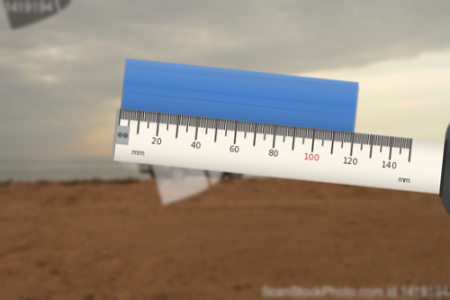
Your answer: 120mm
